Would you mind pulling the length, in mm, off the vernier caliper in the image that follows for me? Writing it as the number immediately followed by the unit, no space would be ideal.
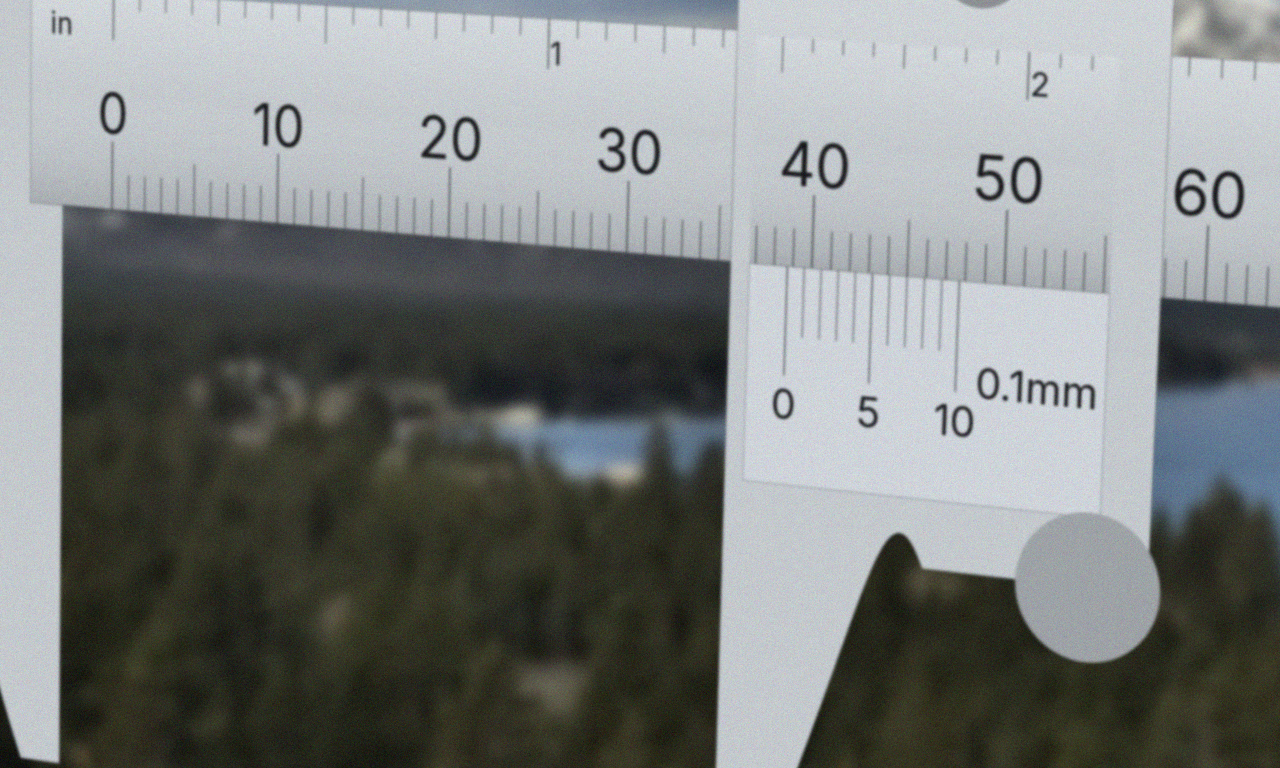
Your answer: 38.7mm
